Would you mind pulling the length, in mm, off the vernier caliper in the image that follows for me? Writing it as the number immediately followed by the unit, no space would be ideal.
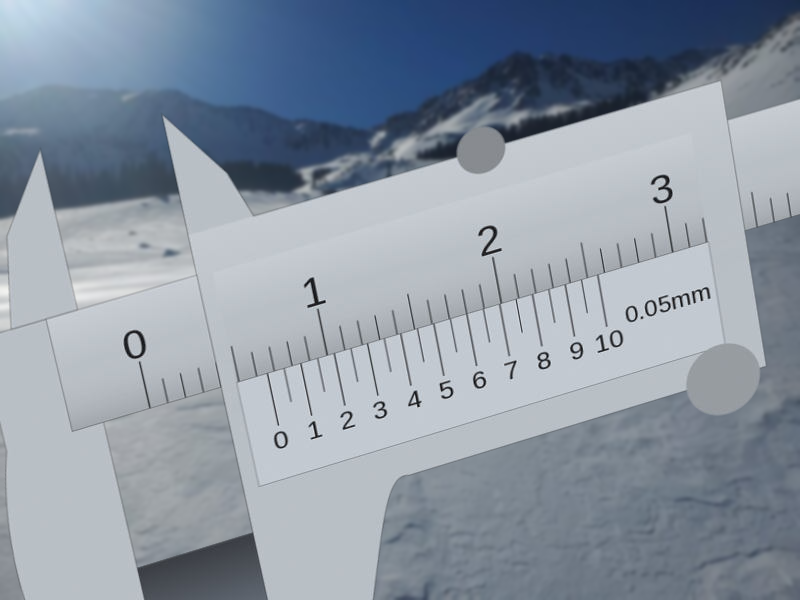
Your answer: 6.6mm
